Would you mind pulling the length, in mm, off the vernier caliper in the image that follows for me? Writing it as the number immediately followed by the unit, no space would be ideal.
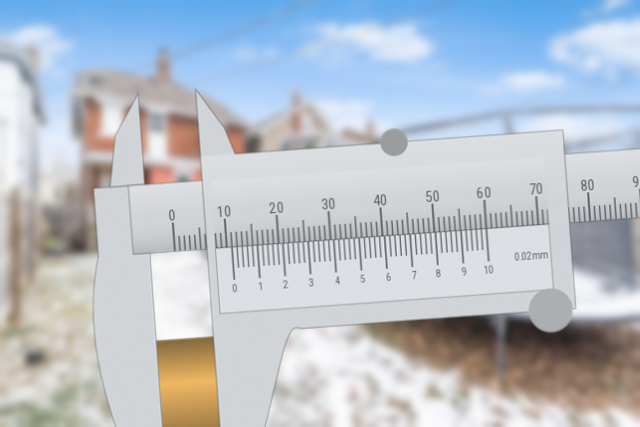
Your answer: 11.0mm
